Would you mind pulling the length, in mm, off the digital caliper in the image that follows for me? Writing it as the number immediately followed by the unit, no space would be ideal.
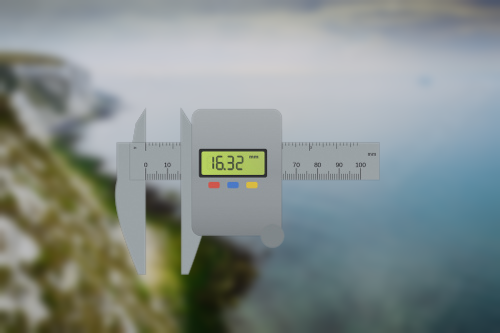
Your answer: 16.32mm
